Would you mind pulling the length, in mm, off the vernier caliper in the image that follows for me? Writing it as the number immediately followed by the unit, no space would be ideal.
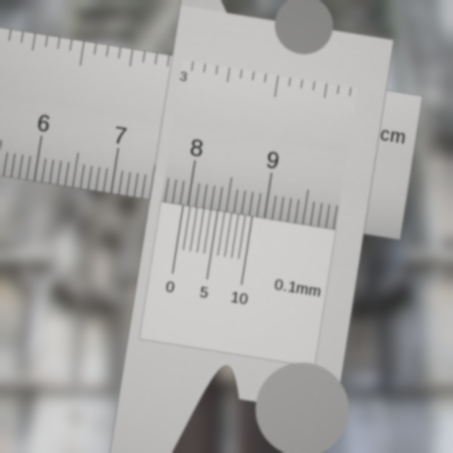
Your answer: 79.4mm
